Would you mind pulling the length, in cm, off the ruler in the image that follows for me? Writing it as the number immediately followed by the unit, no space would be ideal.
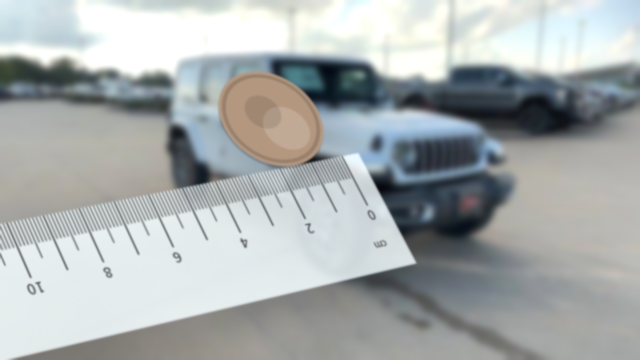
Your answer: 3cm
